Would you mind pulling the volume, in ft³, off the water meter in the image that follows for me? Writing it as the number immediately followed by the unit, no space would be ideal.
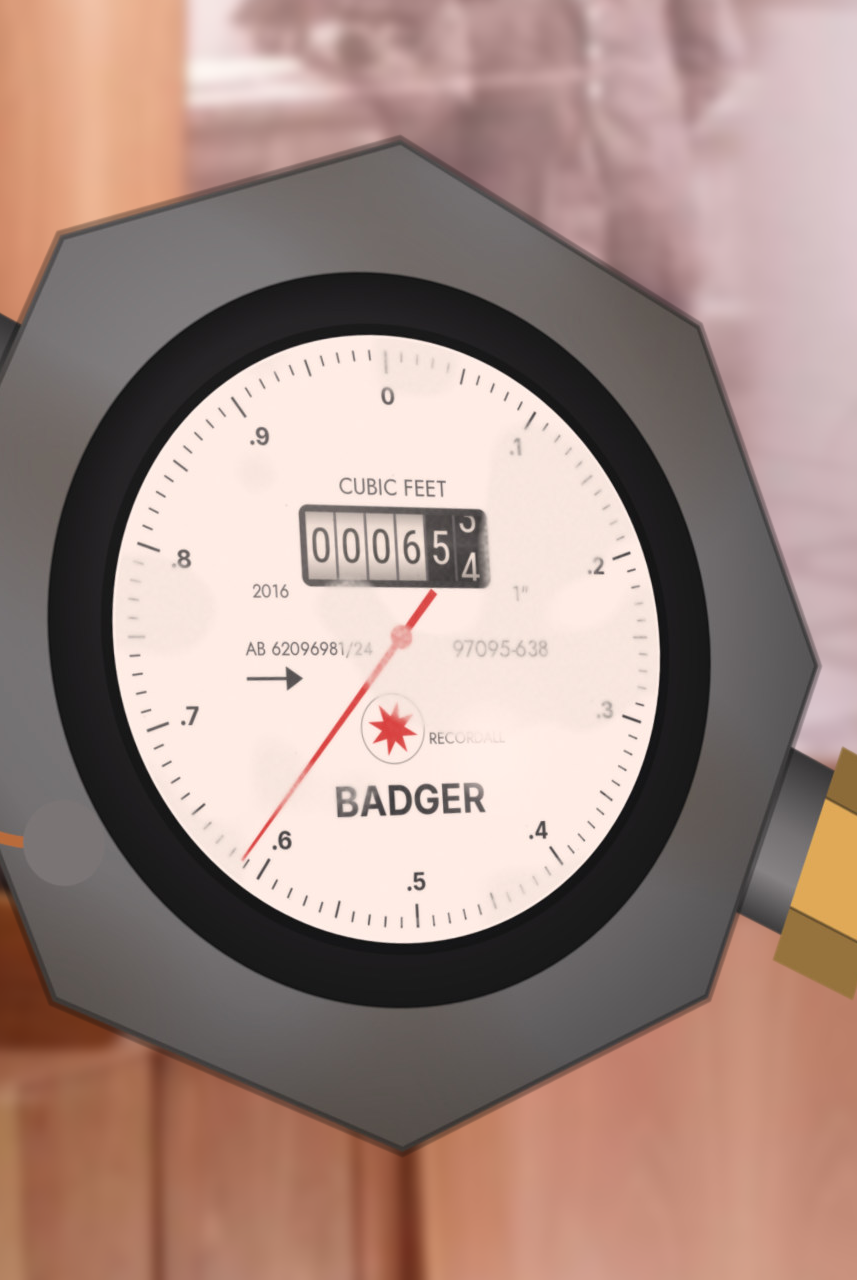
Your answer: 653.61ft³
